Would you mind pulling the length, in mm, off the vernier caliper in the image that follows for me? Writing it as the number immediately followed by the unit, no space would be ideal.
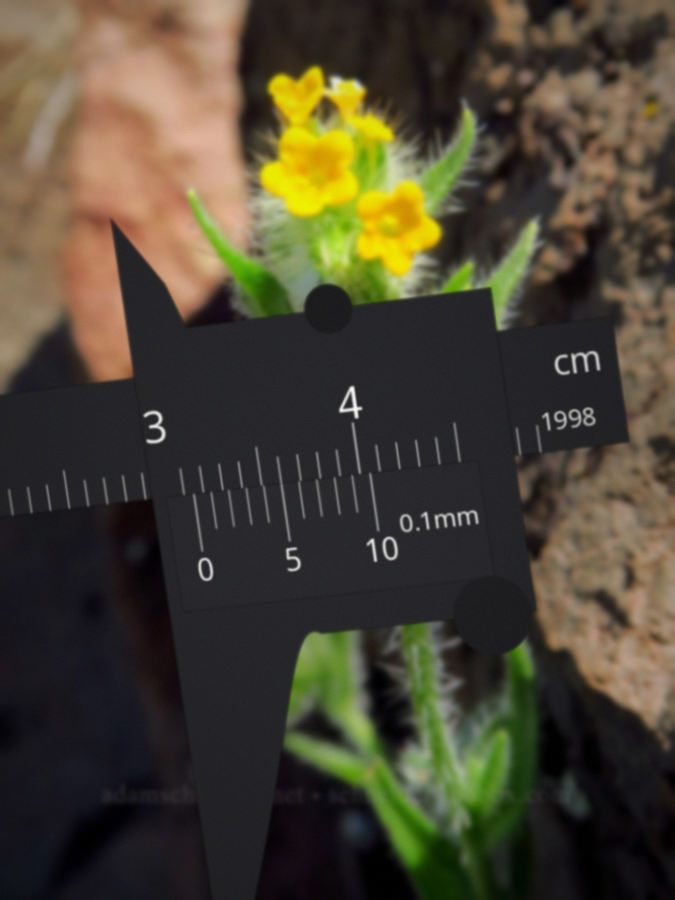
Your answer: 31.5mm
